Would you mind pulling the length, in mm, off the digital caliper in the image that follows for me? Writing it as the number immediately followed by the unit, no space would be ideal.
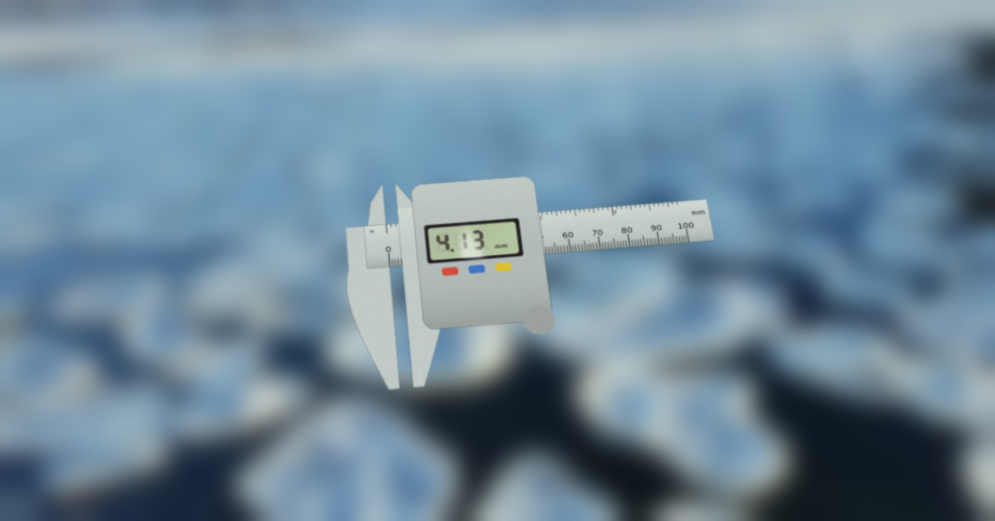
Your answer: 4.13mm
